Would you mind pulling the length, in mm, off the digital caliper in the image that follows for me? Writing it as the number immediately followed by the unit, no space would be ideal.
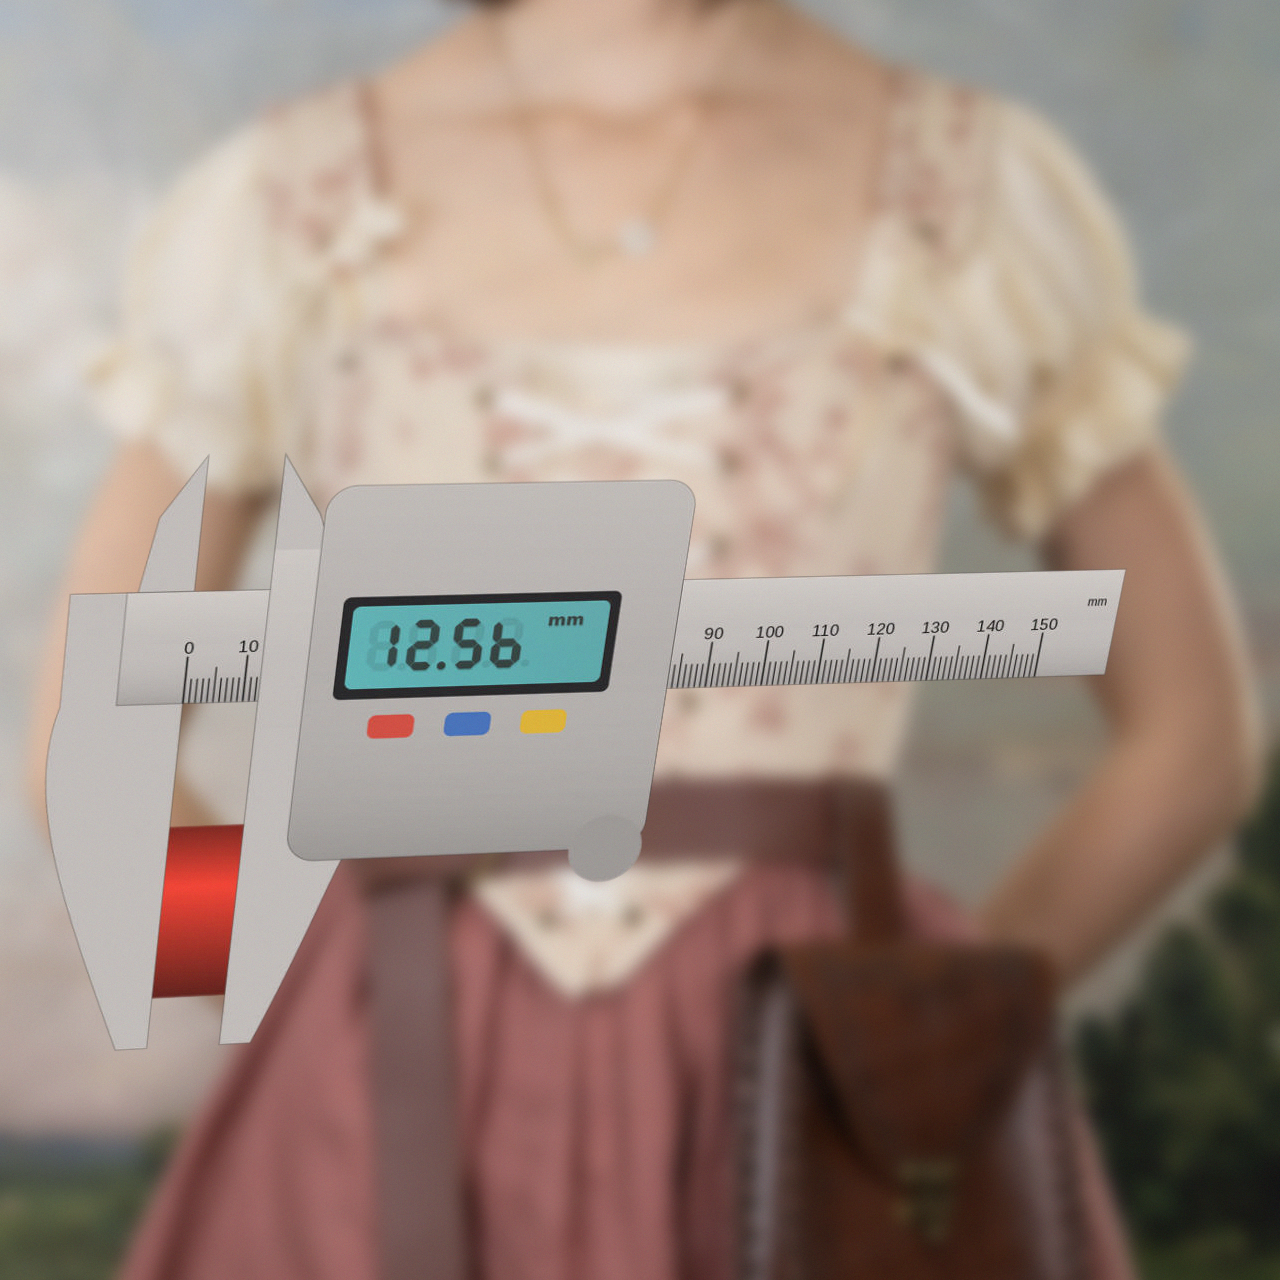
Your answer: 12.56mm
